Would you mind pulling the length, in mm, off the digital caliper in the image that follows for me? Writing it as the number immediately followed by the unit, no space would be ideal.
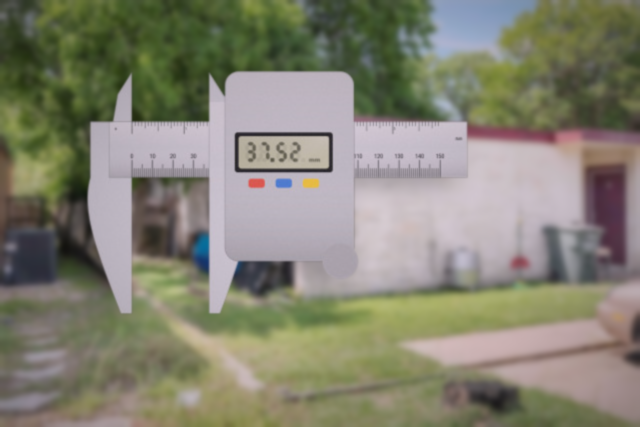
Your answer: 37.52mm
